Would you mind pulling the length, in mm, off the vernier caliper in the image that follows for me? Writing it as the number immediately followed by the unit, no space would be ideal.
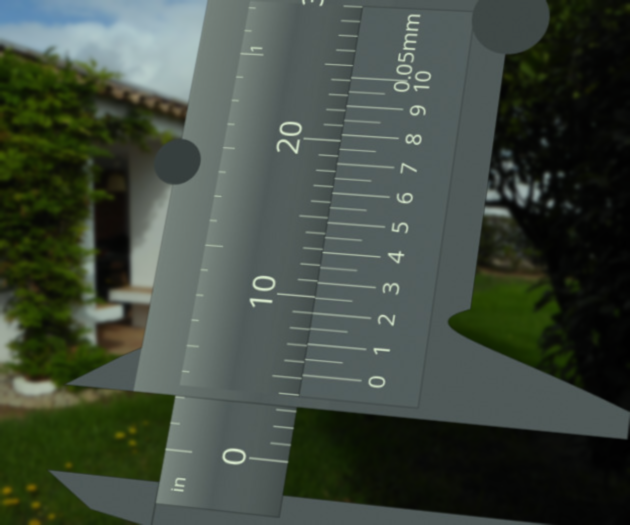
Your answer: 5.2mm
